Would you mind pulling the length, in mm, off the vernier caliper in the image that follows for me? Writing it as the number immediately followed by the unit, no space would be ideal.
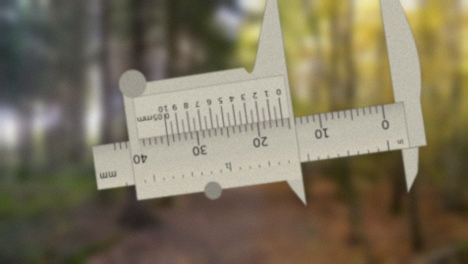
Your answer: 16.0mm
